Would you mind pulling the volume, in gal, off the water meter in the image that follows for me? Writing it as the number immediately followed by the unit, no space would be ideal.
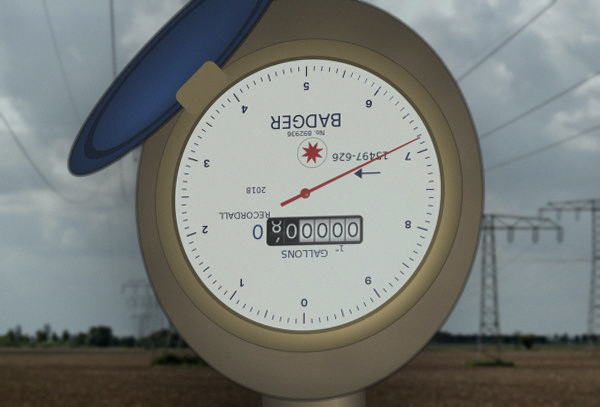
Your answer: 76.8gal
